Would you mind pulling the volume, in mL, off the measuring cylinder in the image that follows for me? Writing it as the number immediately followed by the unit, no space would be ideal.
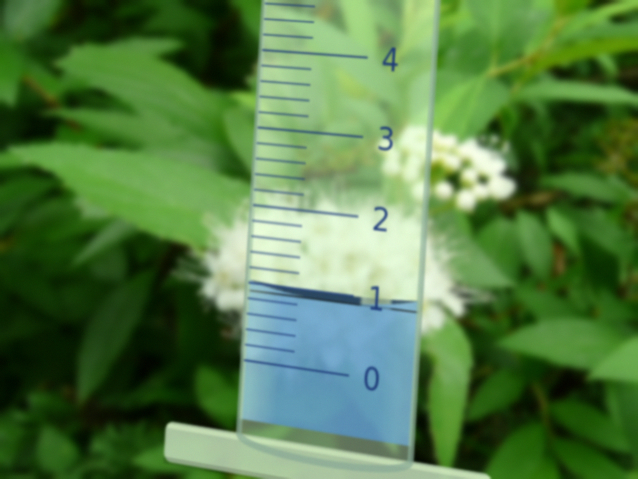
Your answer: 0.9mL
